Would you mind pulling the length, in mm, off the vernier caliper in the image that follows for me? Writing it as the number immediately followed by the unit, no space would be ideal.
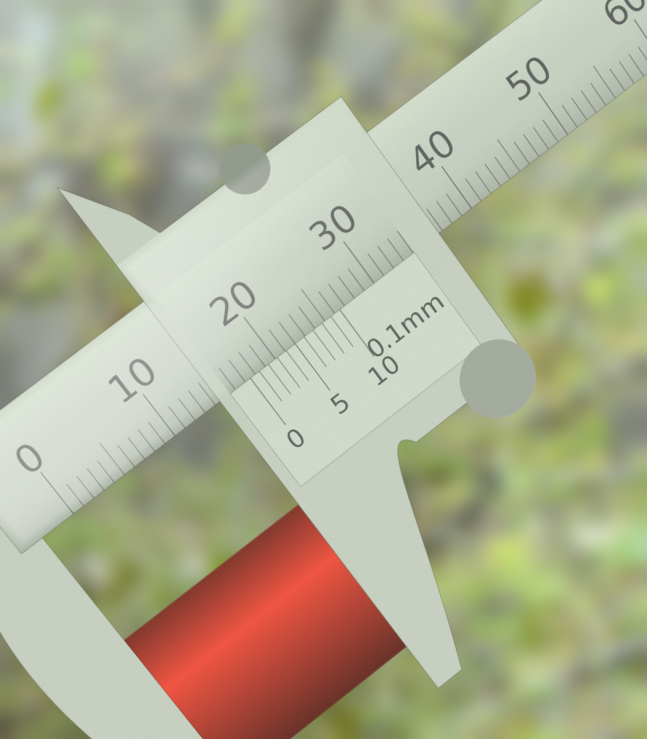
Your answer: 17.5mm
